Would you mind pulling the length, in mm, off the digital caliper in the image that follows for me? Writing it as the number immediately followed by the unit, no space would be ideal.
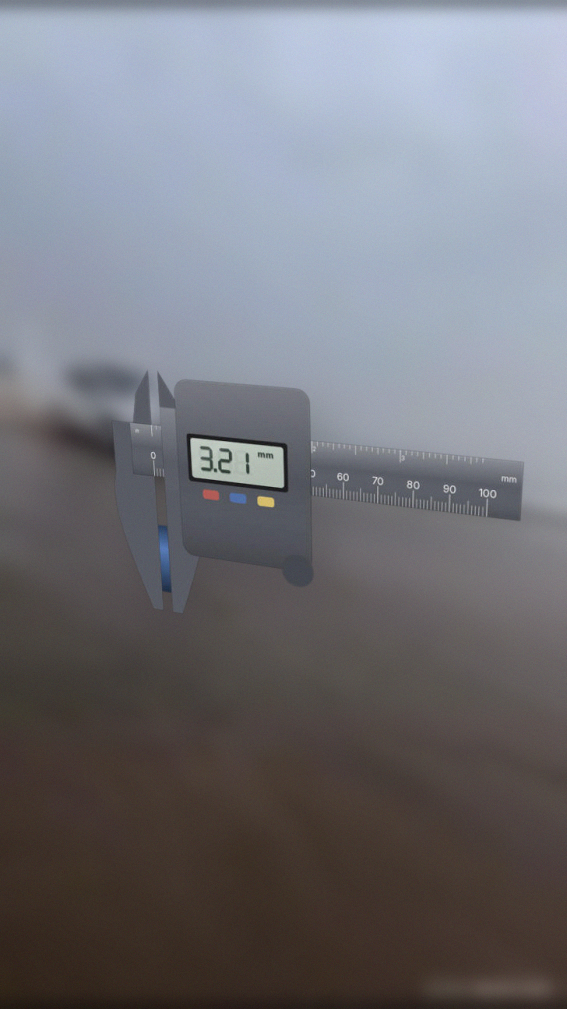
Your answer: 3.21mm
